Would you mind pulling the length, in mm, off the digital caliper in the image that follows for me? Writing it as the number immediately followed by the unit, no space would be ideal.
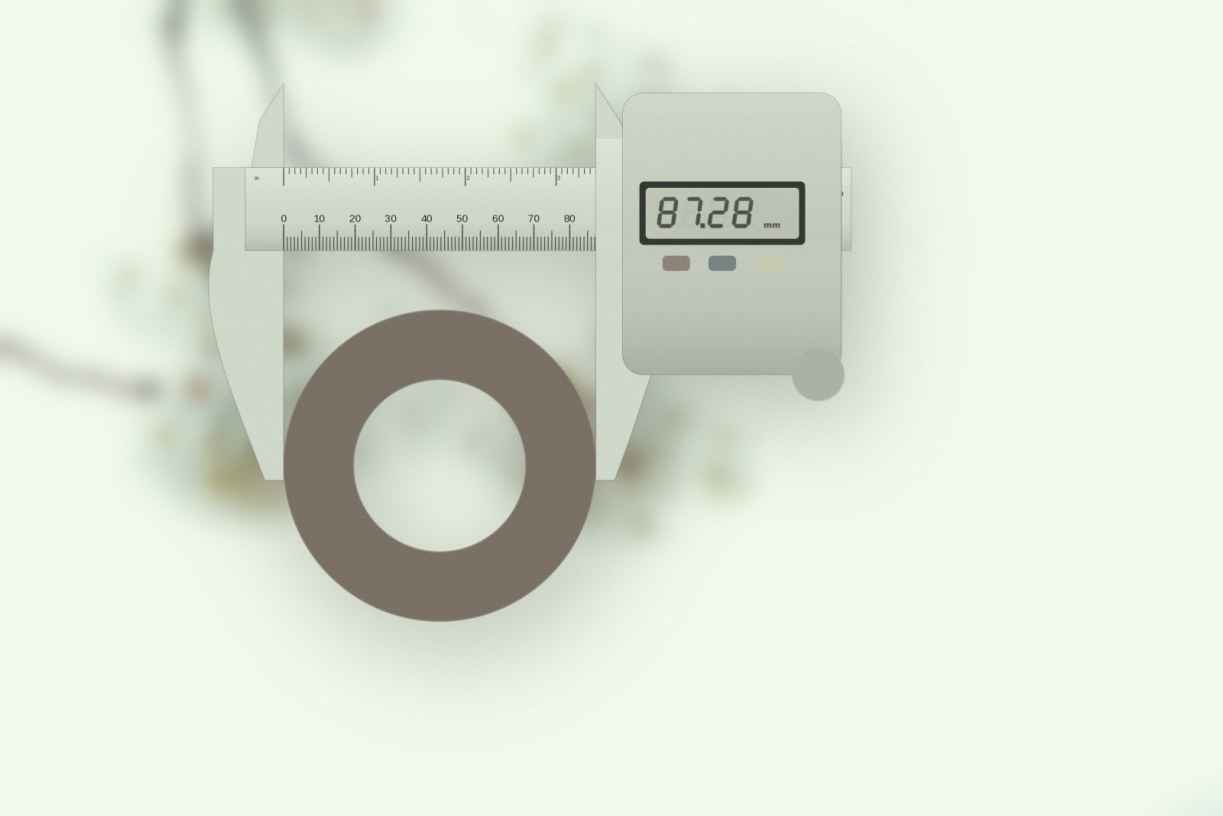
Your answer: 87.28mm
